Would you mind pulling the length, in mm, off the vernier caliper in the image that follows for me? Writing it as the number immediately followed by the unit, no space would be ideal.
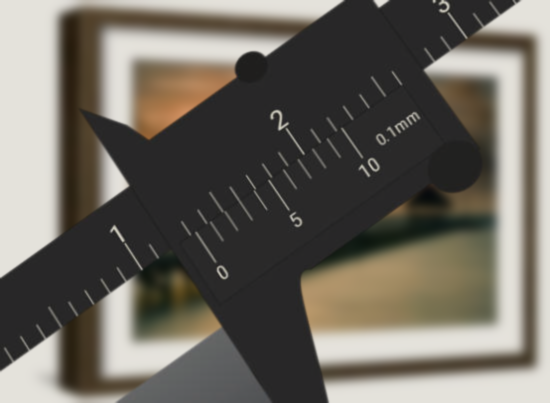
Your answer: 13.3mm
